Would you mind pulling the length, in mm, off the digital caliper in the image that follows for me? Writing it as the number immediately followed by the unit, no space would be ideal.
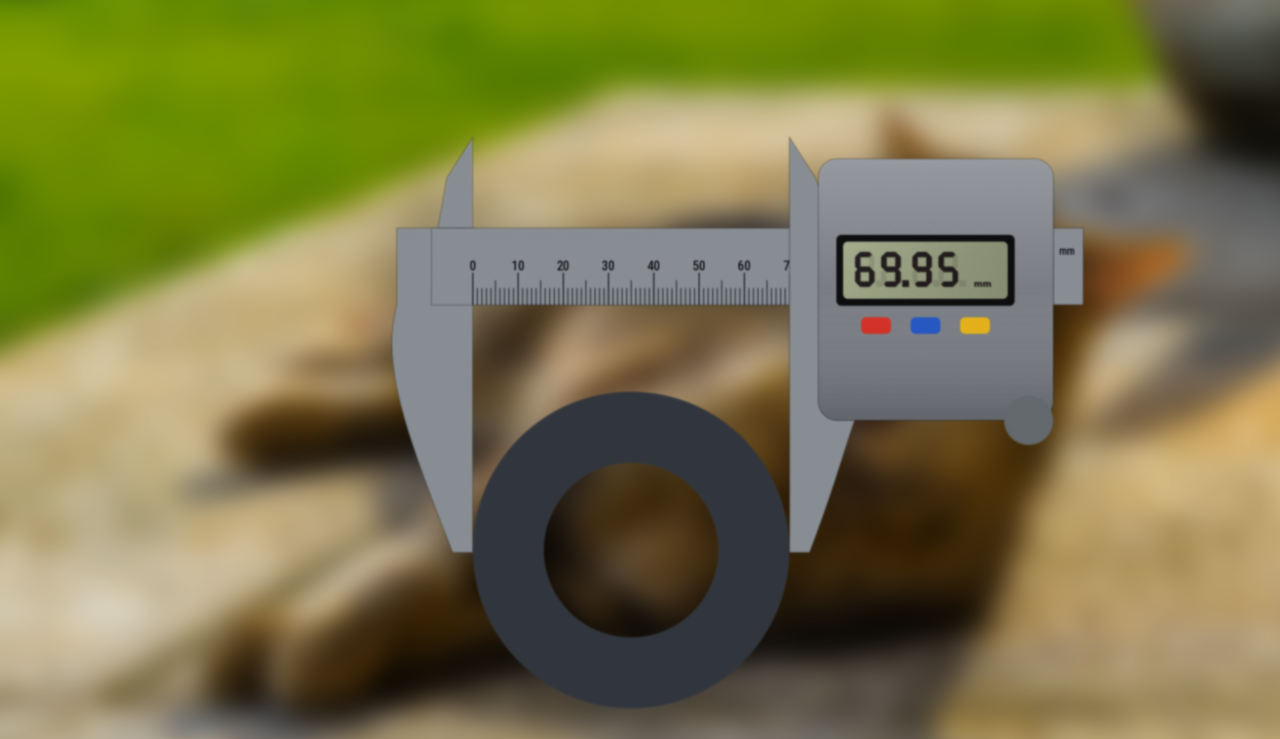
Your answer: 69.95mm
